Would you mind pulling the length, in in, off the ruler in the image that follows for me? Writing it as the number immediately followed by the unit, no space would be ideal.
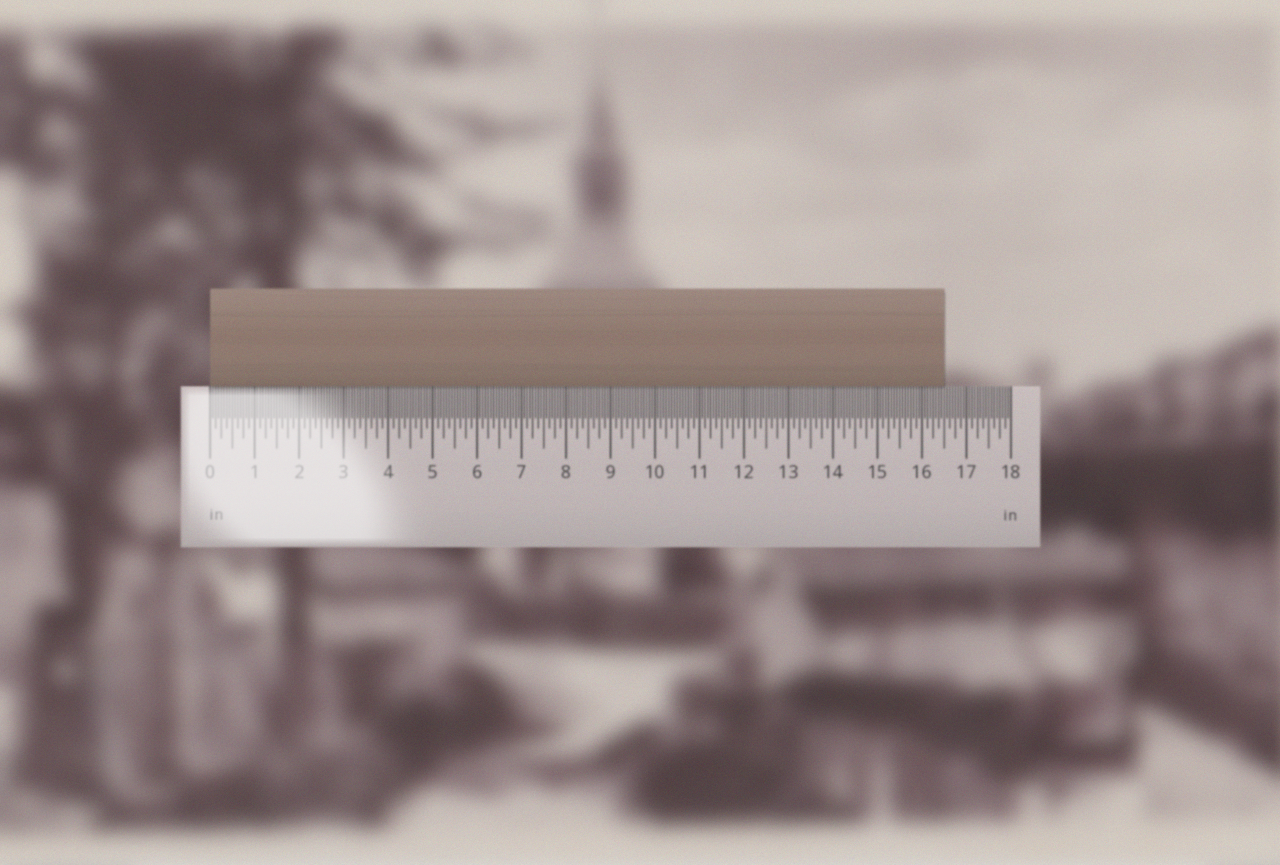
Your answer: 16.5in
